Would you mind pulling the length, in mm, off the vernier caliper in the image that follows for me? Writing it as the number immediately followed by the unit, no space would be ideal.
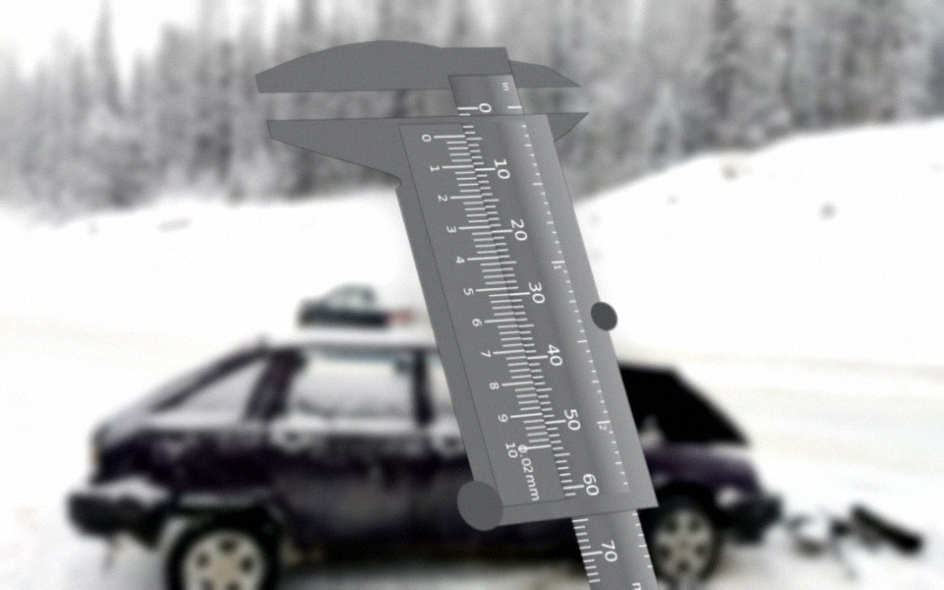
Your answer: 4.5mm
